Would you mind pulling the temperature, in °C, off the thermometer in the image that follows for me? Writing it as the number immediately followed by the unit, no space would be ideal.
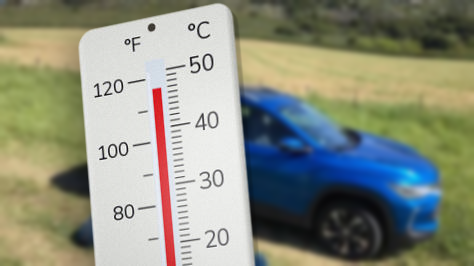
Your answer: 47°C
